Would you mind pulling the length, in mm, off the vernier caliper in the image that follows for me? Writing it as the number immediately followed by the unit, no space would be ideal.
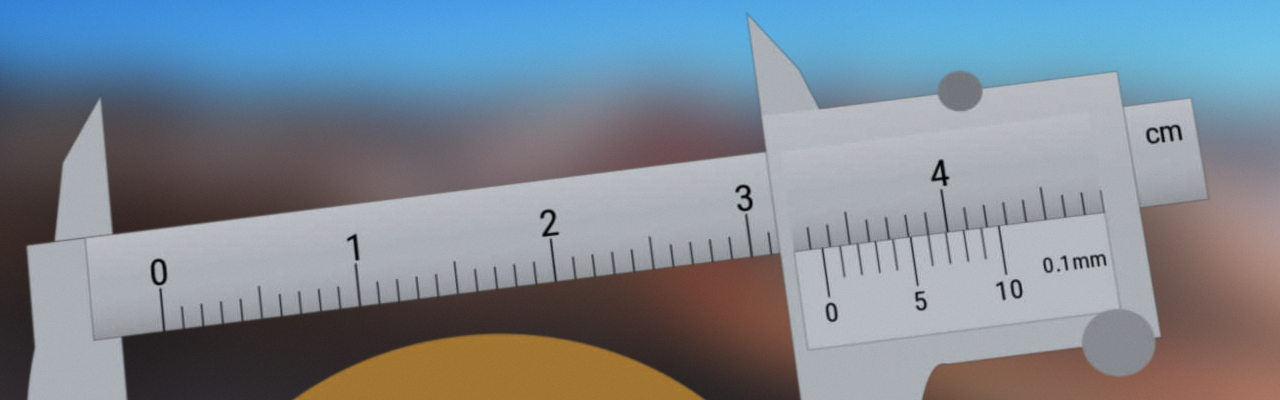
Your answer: 33.6mm
